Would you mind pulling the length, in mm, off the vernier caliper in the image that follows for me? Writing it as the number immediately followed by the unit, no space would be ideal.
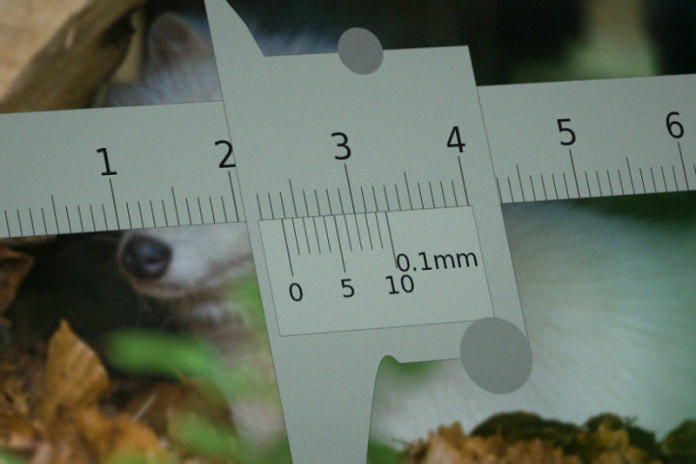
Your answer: 23.7mm
